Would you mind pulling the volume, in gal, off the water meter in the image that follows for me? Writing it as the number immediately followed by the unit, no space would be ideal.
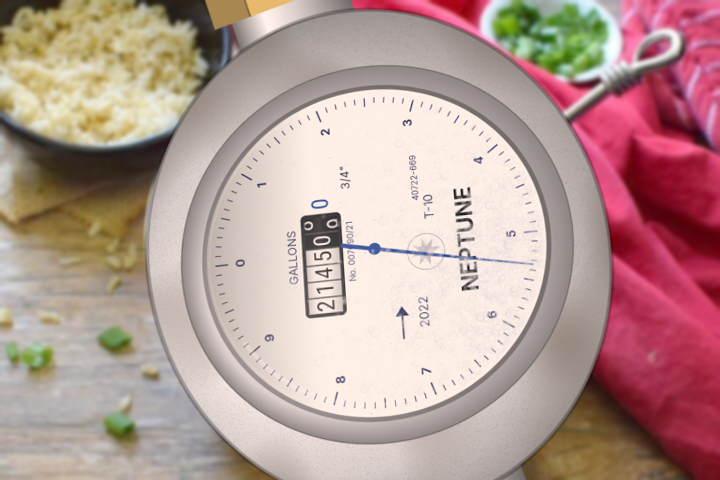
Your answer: 2145085.3gal
